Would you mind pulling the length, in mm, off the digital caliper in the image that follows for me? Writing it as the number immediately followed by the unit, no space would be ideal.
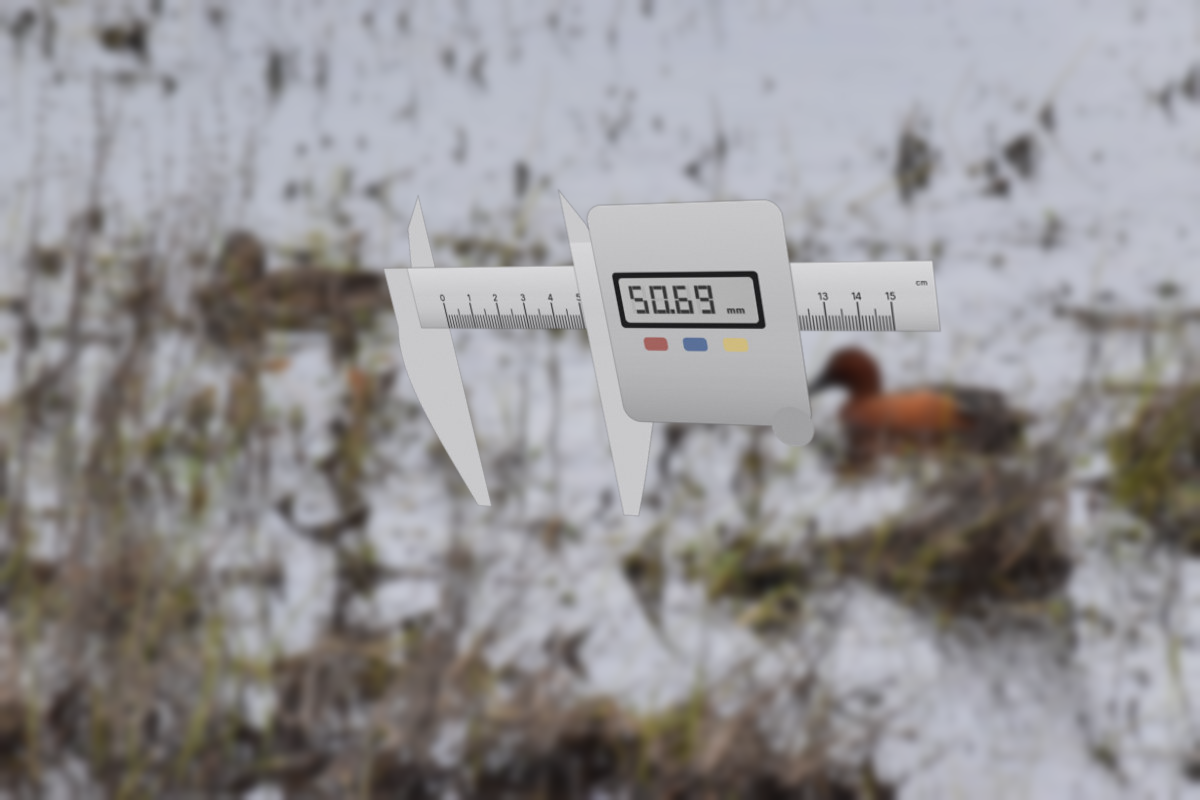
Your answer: 50.69mm
